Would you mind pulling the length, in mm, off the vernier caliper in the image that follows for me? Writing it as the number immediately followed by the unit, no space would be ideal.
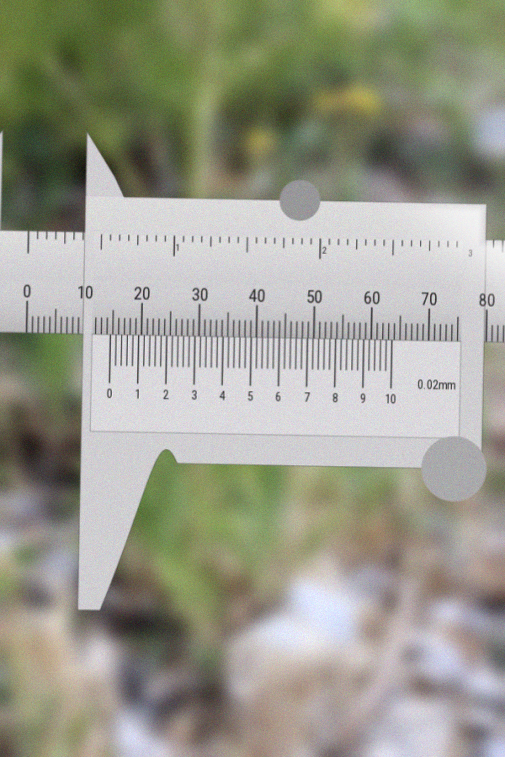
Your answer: 14.6mm
